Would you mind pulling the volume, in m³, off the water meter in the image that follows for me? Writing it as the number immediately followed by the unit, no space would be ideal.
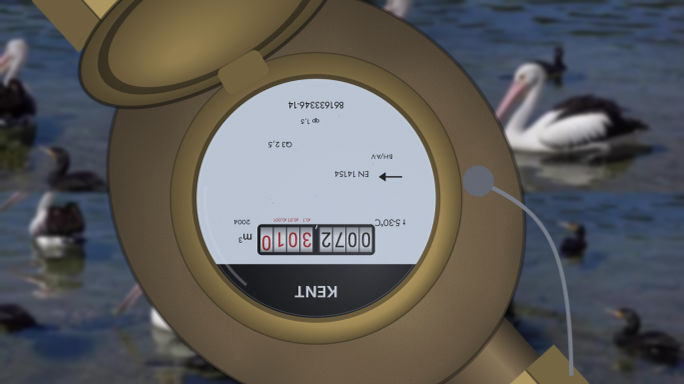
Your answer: 72.3010m³
